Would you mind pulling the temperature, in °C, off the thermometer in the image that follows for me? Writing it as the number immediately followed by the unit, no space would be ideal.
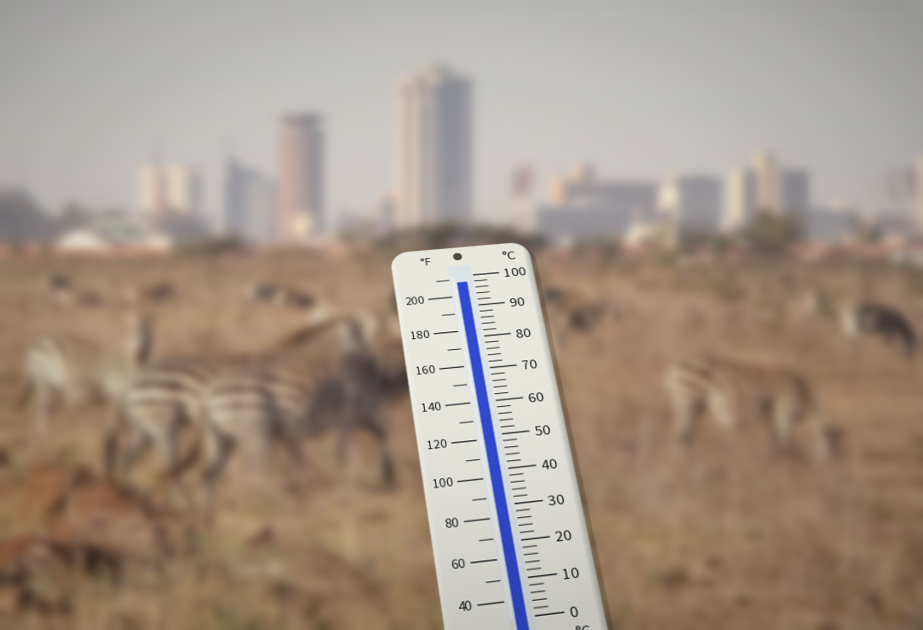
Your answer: 98°C
